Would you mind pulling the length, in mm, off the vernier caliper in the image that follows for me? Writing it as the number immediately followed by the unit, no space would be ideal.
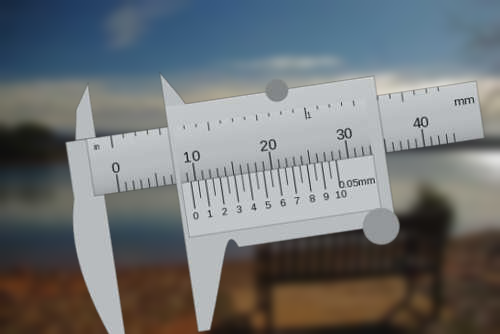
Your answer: 9.4mm
